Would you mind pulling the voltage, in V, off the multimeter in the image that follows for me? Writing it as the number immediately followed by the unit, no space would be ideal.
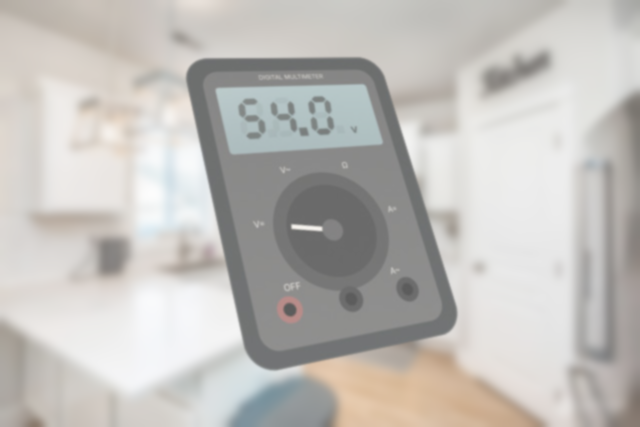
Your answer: 54.0V
